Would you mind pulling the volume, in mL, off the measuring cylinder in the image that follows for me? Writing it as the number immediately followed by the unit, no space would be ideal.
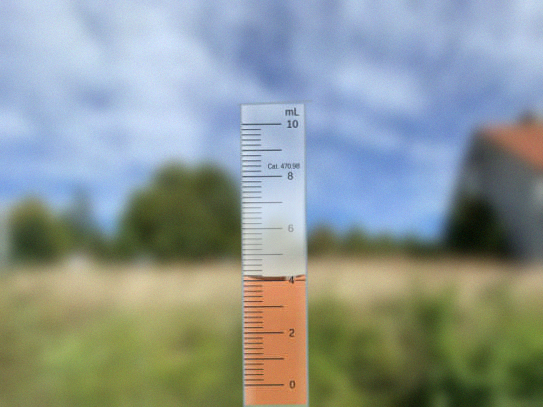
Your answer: 4mL
